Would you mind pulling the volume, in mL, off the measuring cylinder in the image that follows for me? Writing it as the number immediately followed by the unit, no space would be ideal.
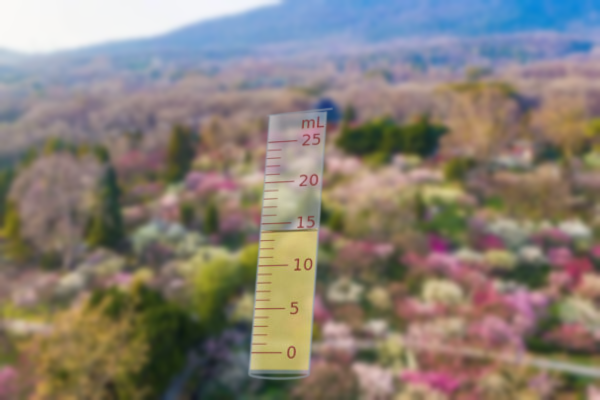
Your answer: 14mL
